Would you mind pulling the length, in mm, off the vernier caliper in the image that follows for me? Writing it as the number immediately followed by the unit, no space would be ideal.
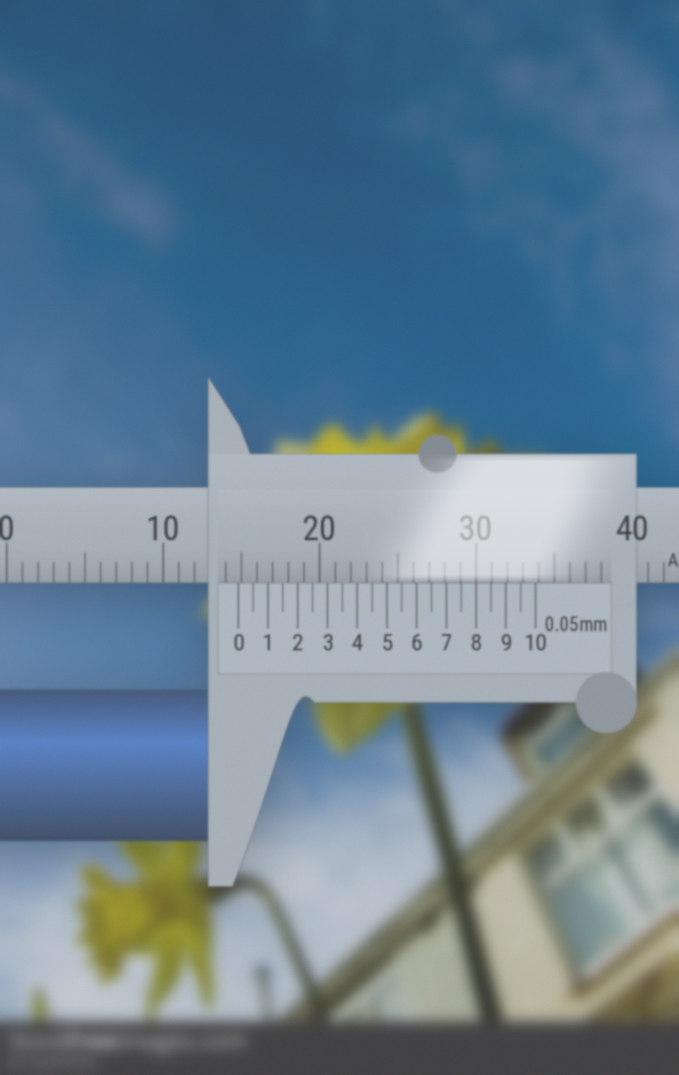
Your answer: 14.8mm
